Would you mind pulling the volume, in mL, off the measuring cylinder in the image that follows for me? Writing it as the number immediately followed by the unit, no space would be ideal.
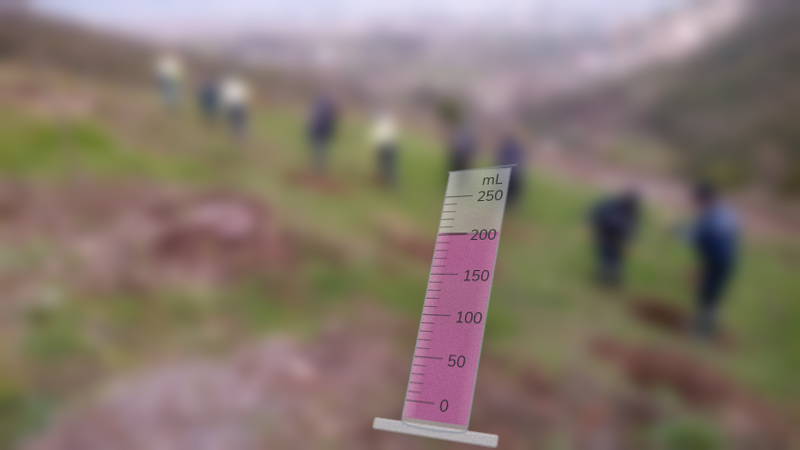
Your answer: 200mL
